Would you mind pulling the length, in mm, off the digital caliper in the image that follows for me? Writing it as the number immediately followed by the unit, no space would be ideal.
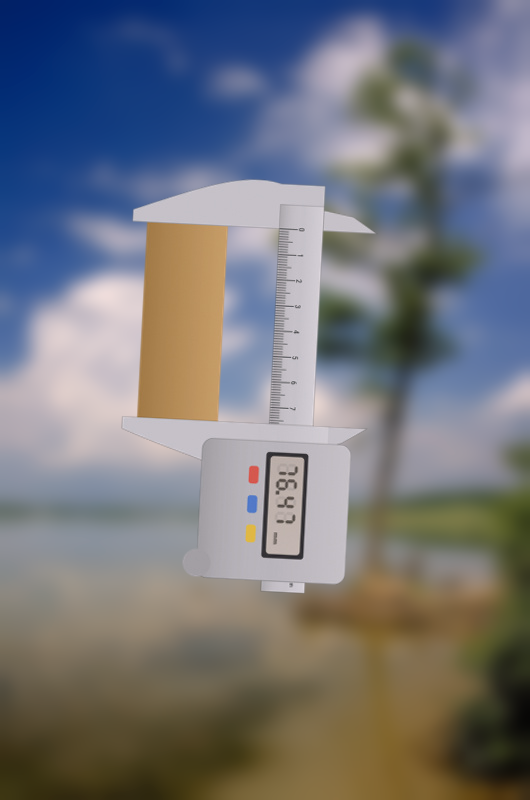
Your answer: 76.47mm
